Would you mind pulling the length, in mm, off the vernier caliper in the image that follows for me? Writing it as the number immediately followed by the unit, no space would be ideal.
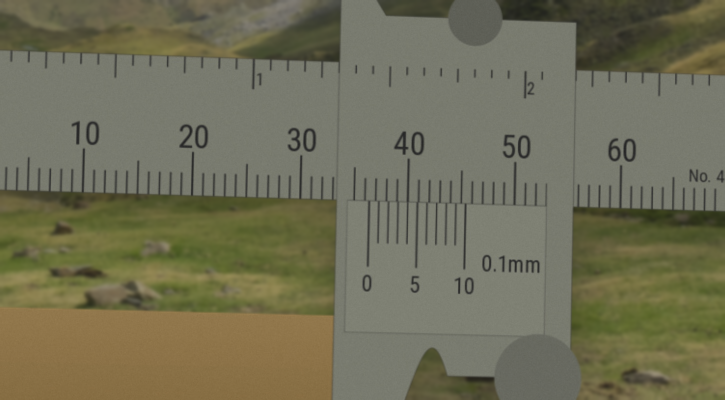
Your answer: 36.4mm
